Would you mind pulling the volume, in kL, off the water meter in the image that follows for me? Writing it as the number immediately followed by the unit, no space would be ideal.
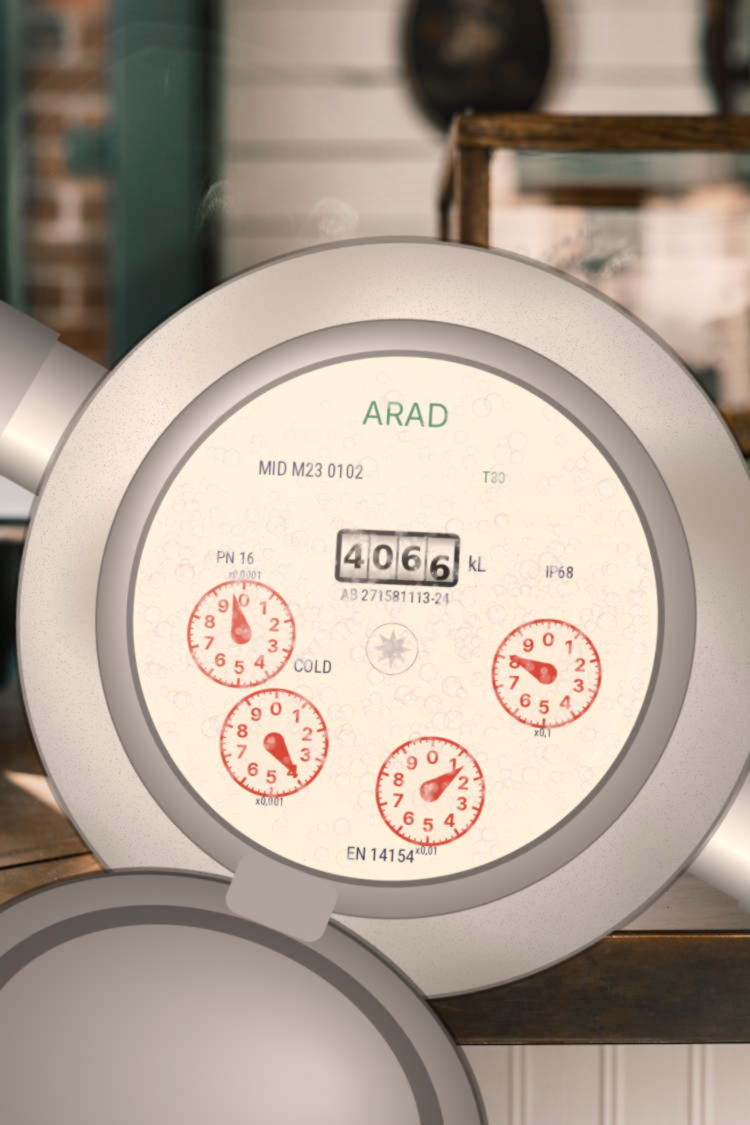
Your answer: 4065.8139kL
